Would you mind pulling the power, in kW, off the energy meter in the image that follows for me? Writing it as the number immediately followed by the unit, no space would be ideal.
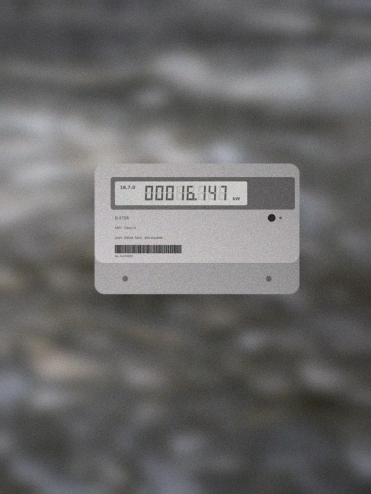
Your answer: 16.147kW
